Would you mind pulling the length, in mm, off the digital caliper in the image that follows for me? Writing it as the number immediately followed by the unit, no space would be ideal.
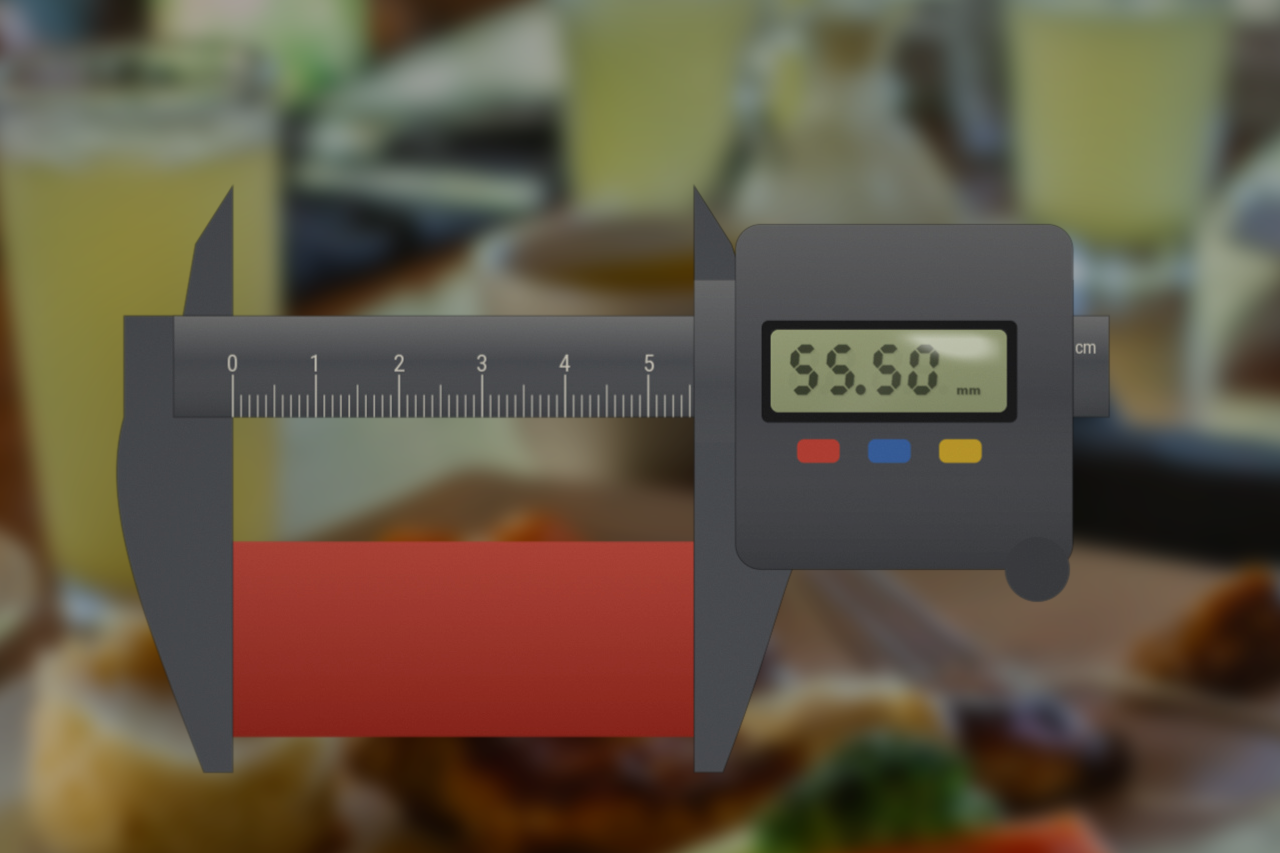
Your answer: 55.50mm
